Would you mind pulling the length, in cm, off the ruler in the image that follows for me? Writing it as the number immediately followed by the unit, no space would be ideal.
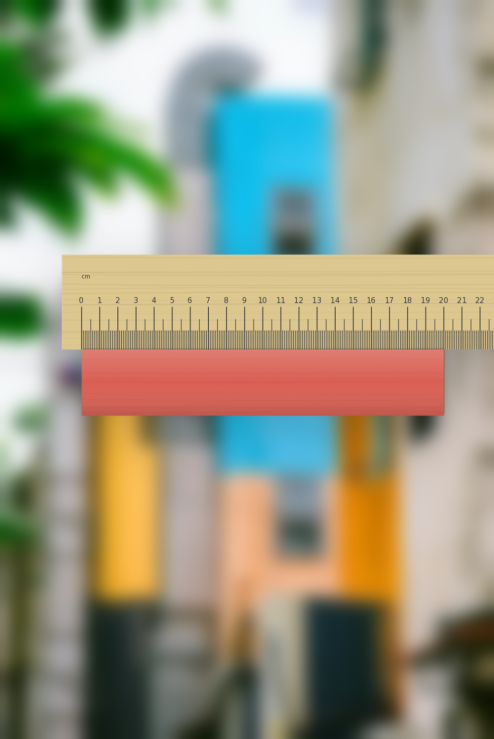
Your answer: 20cm
